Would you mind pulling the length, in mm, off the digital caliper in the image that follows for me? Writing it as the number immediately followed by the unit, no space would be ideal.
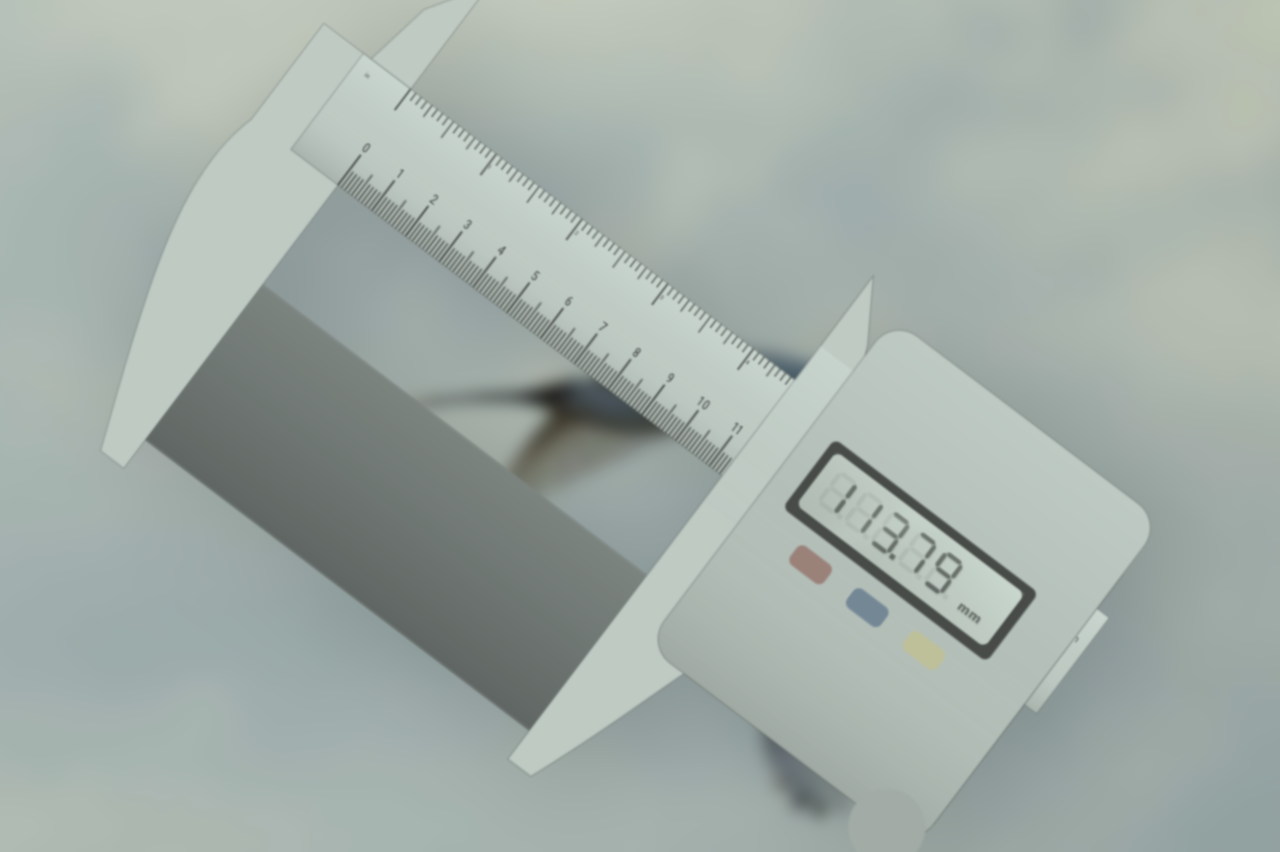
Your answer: 113.79mm
